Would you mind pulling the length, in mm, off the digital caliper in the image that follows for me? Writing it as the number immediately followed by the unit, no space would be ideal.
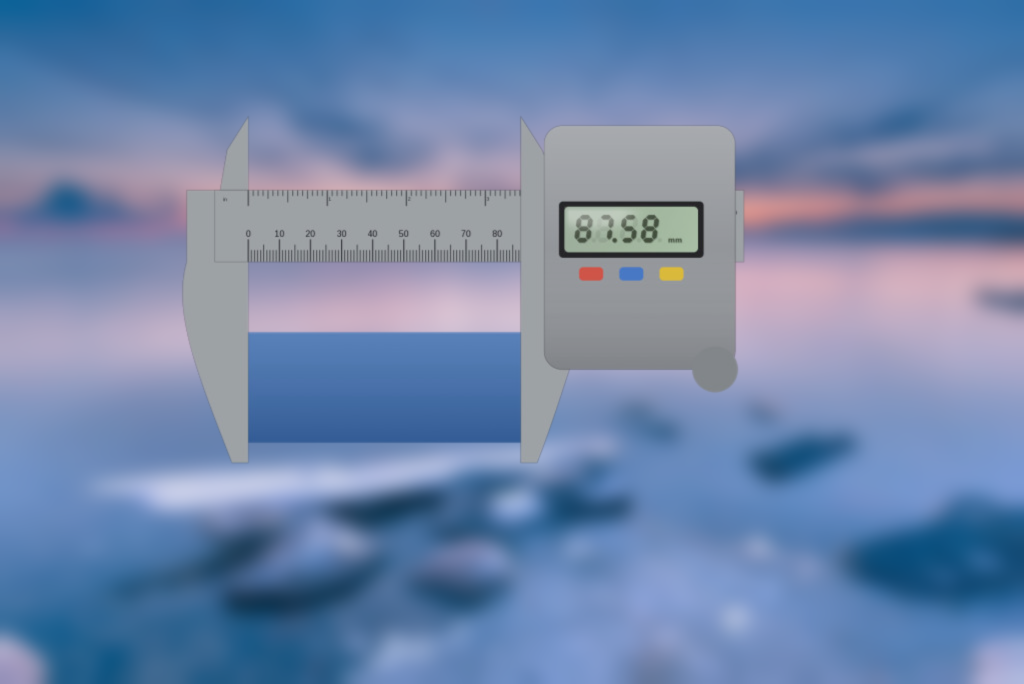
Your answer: 87.58mm
